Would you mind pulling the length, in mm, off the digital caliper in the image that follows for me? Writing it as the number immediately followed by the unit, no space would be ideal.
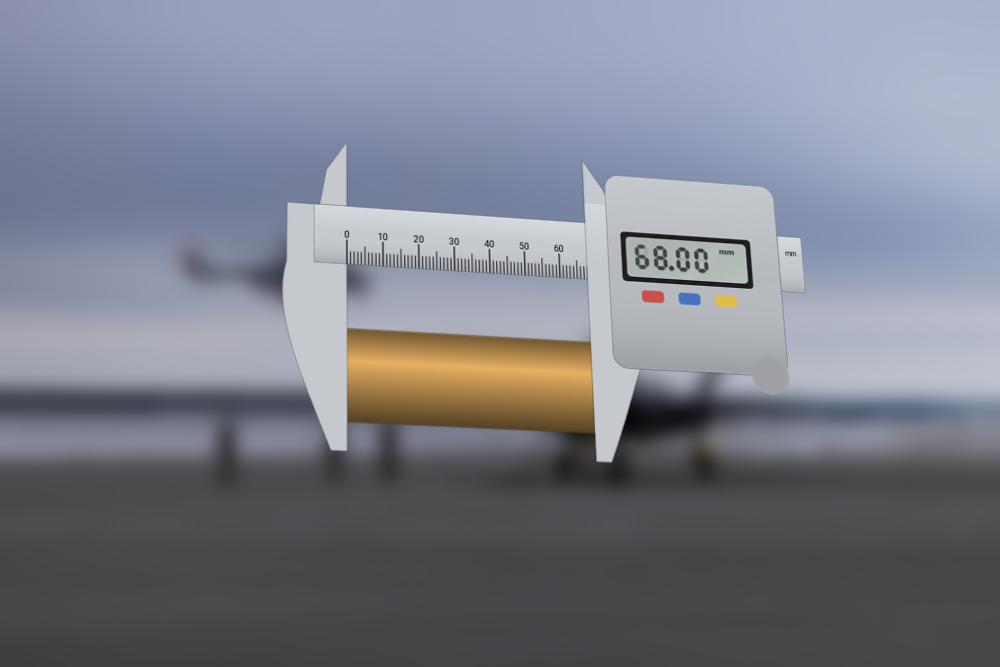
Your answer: 68.00mm
